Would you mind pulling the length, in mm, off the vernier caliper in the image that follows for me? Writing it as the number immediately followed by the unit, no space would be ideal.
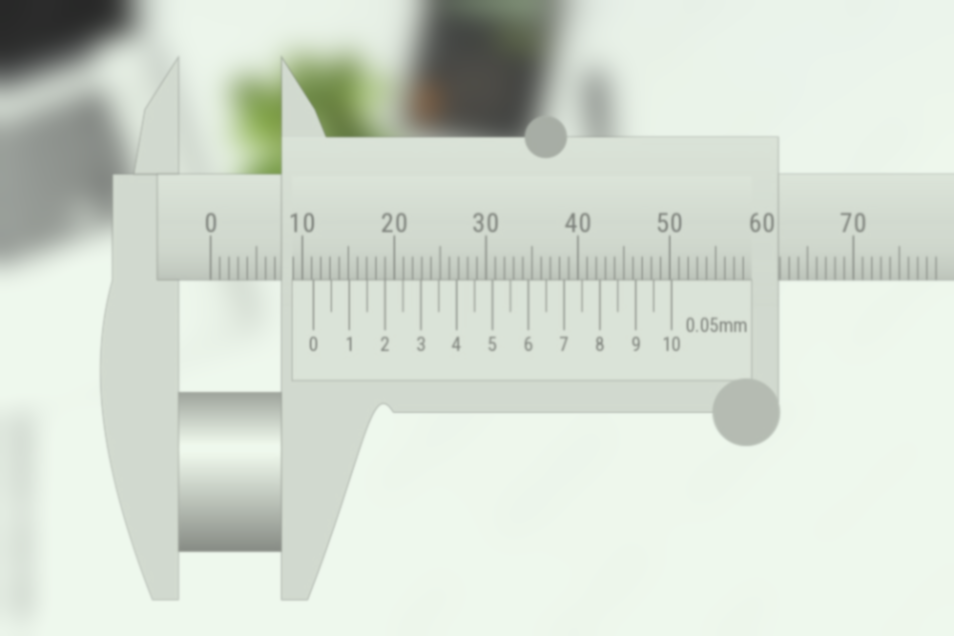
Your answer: 11.2mm
